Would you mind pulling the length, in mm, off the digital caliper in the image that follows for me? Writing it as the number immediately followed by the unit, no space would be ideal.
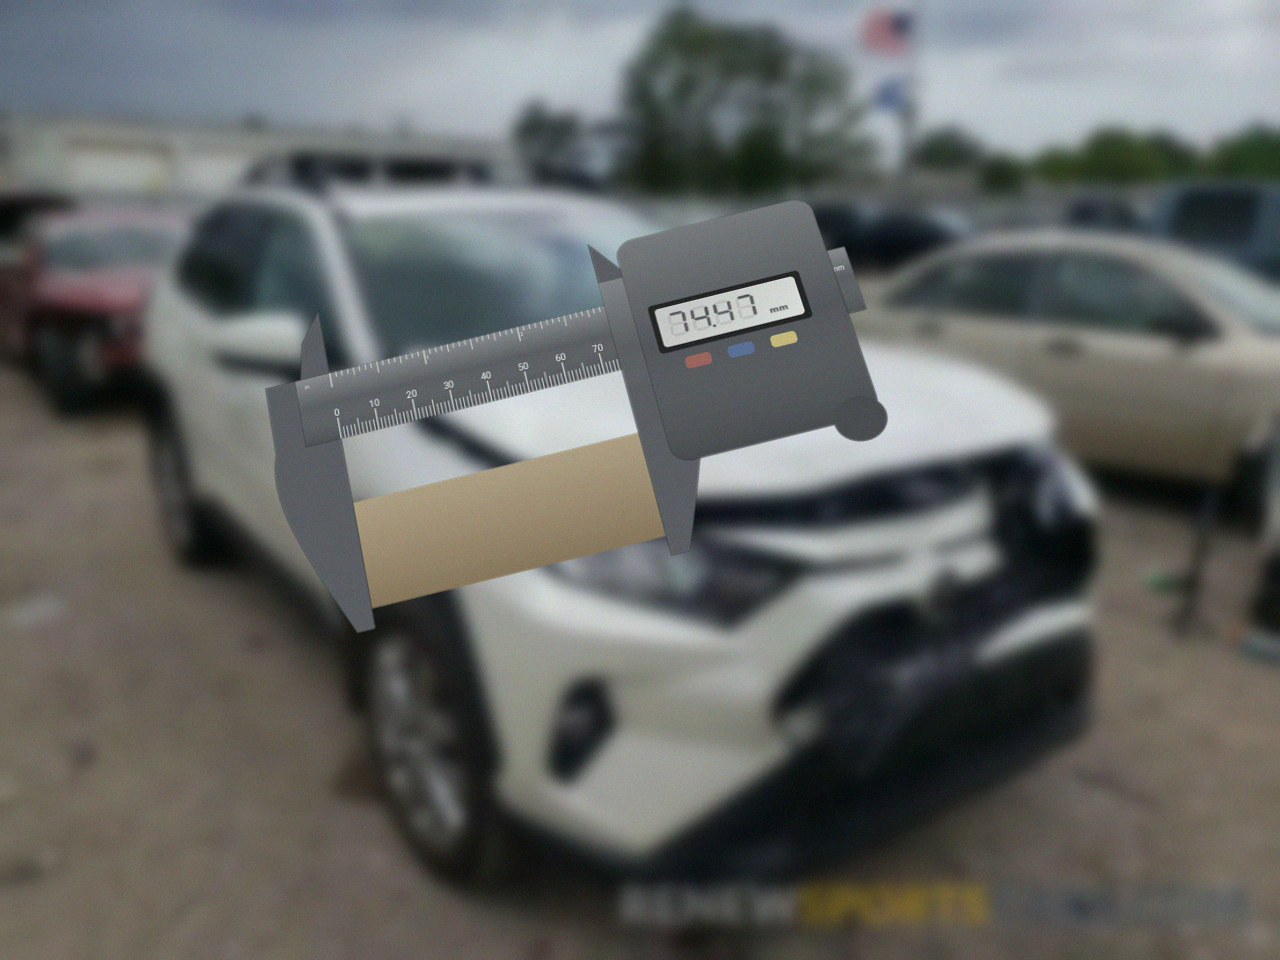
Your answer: 74.47mm
